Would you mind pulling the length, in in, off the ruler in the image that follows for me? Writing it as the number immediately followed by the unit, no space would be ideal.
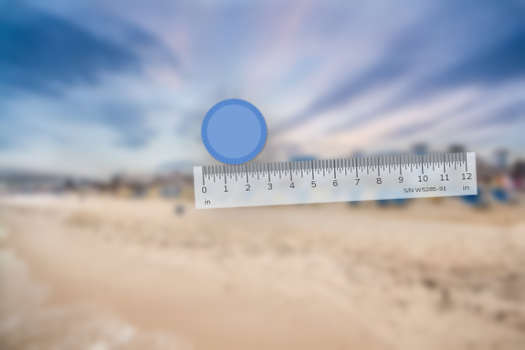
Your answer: 3in
